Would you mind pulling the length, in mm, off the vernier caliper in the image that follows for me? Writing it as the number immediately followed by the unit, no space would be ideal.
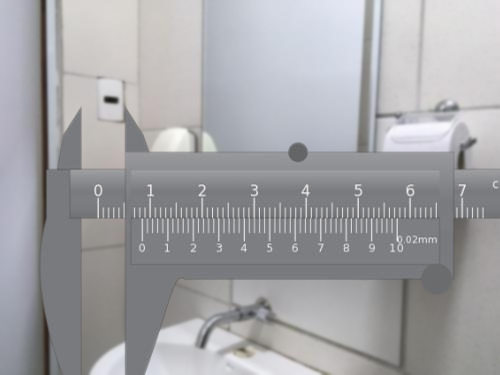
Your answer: 8.5mm
